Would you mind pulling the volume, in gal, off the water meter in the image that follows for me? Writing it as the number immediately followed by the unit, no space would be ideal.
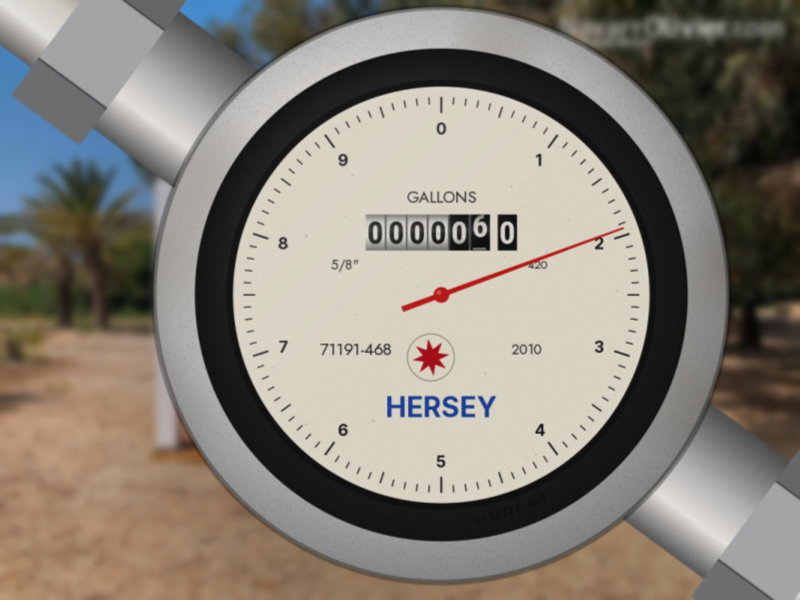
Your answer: 61.9gal
